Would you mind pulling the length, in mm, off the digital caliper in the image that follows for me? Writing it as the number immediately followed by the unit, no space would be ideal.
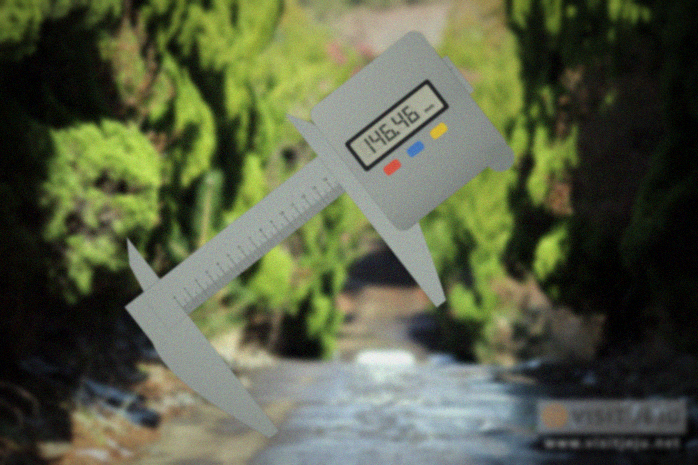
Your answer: 146.46mm
